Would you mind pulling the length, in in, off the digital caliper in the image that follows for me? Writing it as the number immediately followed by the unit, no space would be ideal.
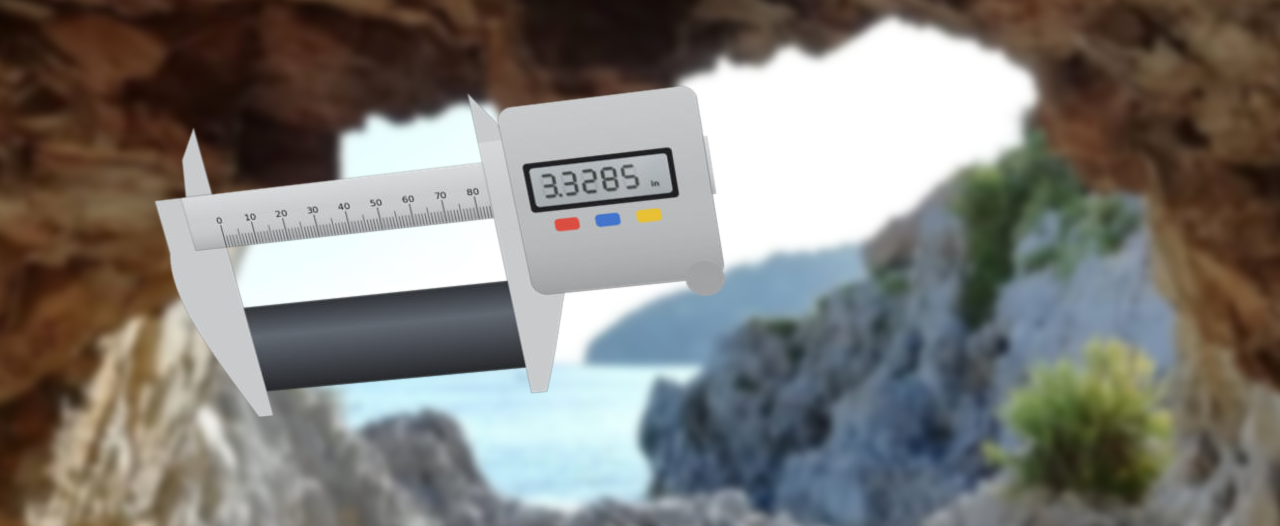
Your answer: 3.3285in
